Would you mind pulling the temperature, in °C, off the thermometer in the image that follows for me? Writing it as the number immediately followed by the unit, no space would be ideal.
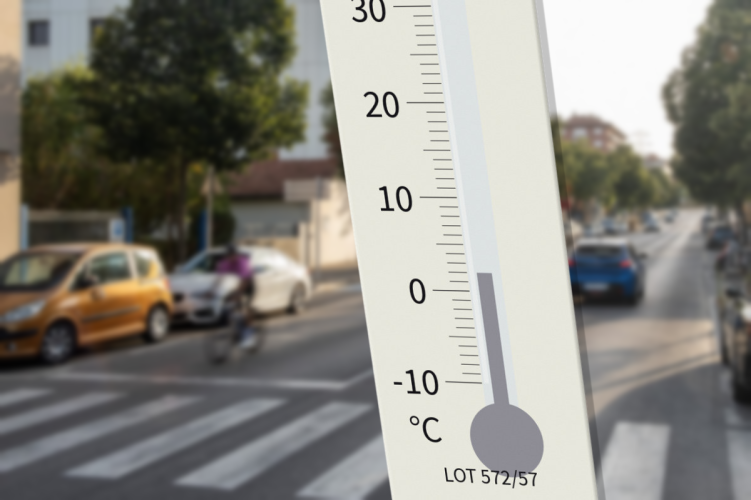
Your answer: 2°C
